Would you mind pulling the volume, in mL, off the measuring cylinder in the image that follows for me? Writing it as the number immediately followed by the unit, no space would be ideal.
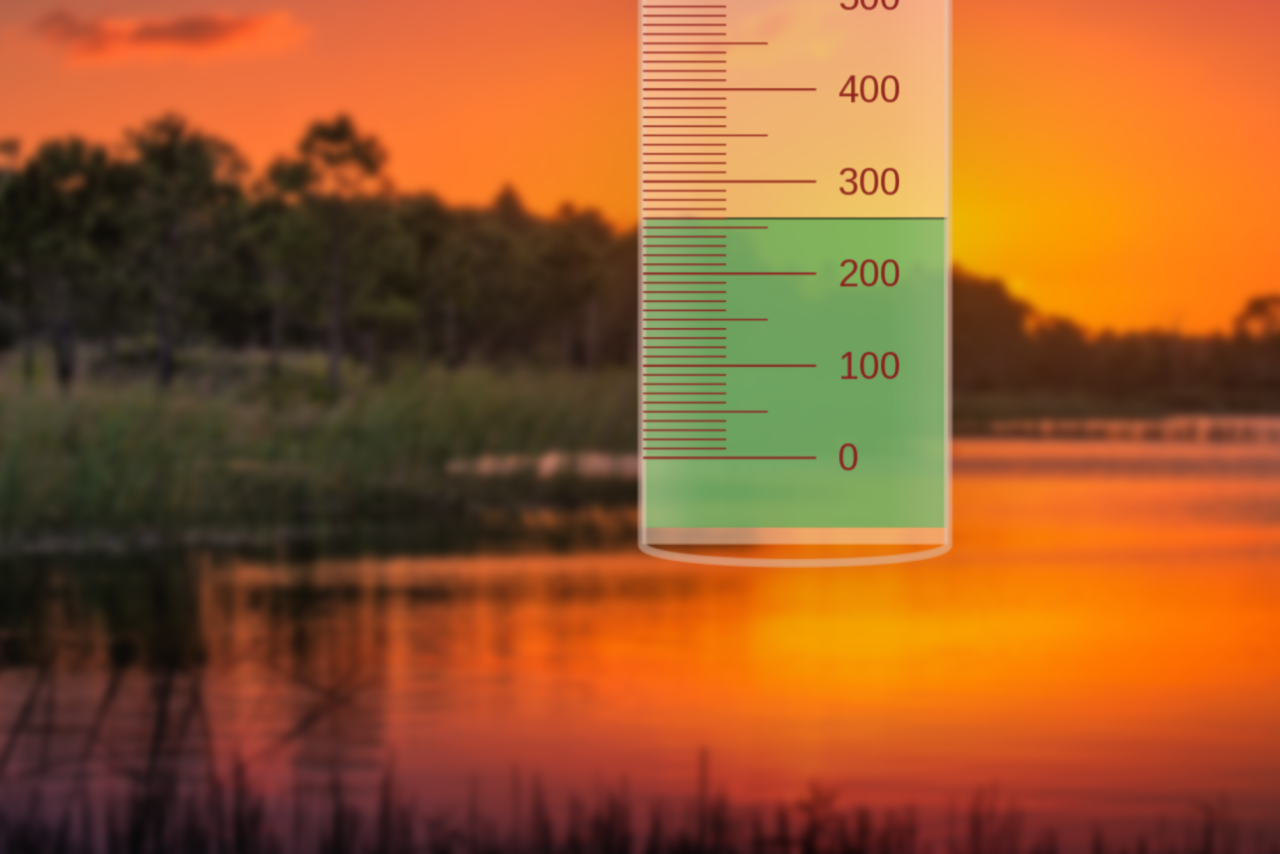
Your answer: 260mL
